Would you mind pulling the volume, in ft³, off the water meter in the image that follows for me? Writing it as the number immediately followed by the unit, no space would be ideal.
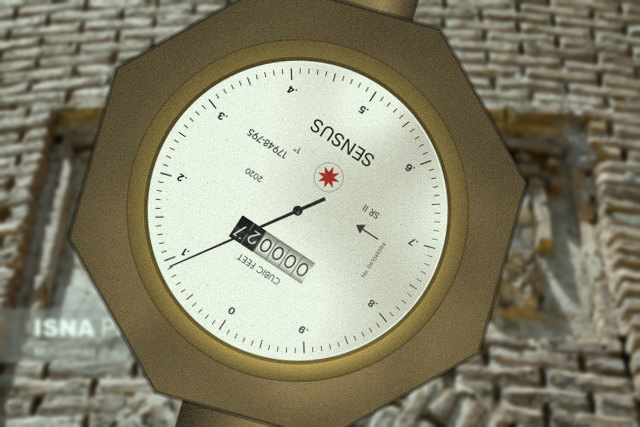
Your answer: 27.09ft³
